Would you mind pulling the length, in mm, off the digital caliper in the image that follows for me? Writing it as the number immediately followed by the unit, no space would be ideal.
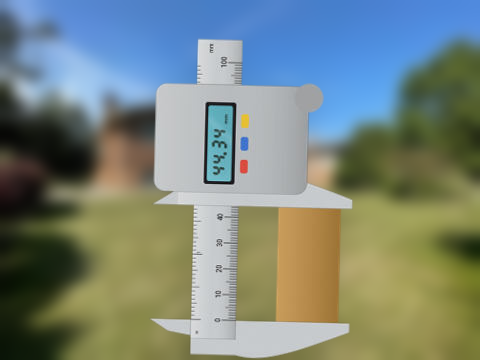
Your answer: 44.34mm
